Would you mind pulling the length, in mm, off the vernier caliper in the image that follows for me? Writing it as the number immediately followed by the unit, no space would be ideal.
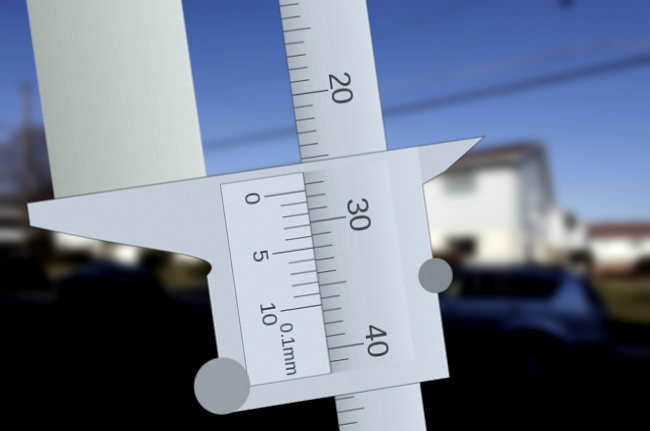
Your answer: 27.5mm
